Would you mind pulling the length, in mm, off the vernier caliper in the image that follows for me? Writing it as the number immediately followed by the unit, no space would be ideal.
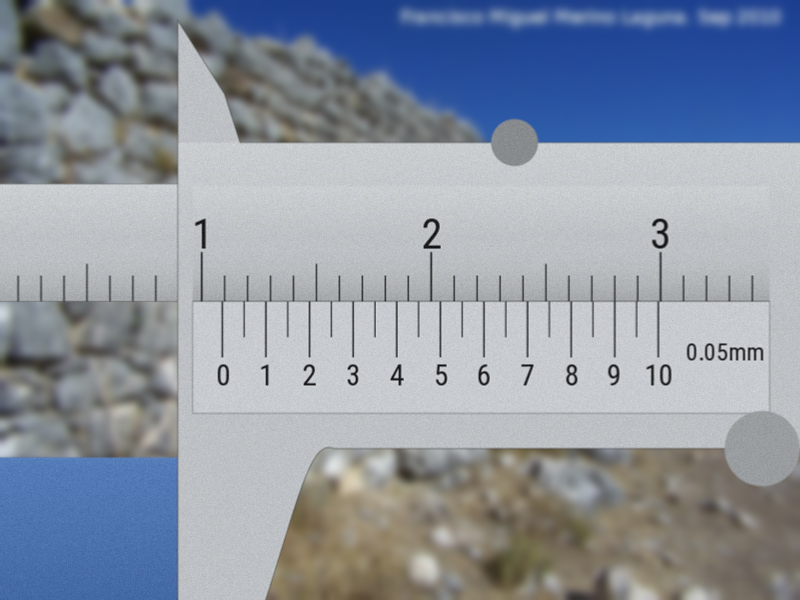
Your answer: 10.9mm
